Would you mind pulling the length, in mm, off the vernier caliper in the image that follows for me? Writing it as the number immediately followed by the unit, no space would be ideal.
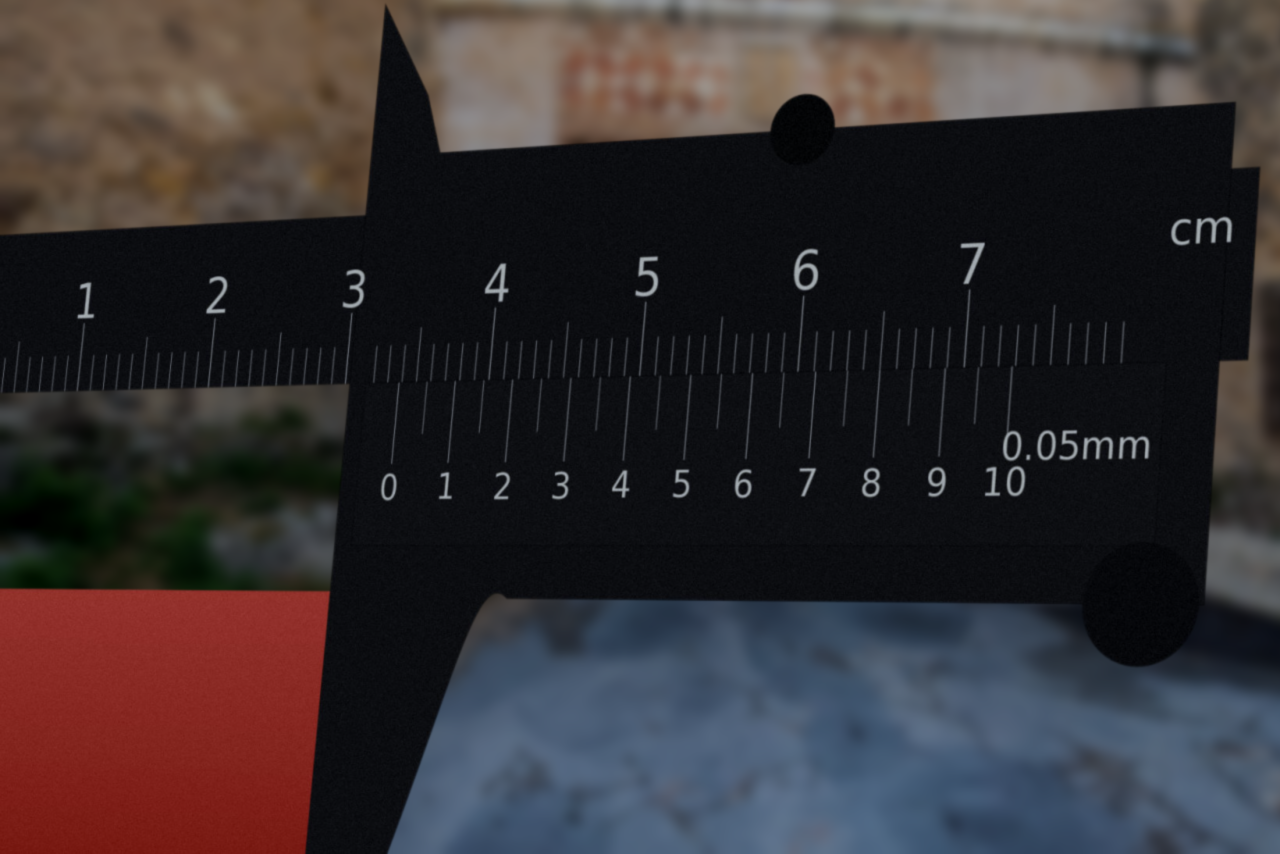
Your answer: 33.8mm
